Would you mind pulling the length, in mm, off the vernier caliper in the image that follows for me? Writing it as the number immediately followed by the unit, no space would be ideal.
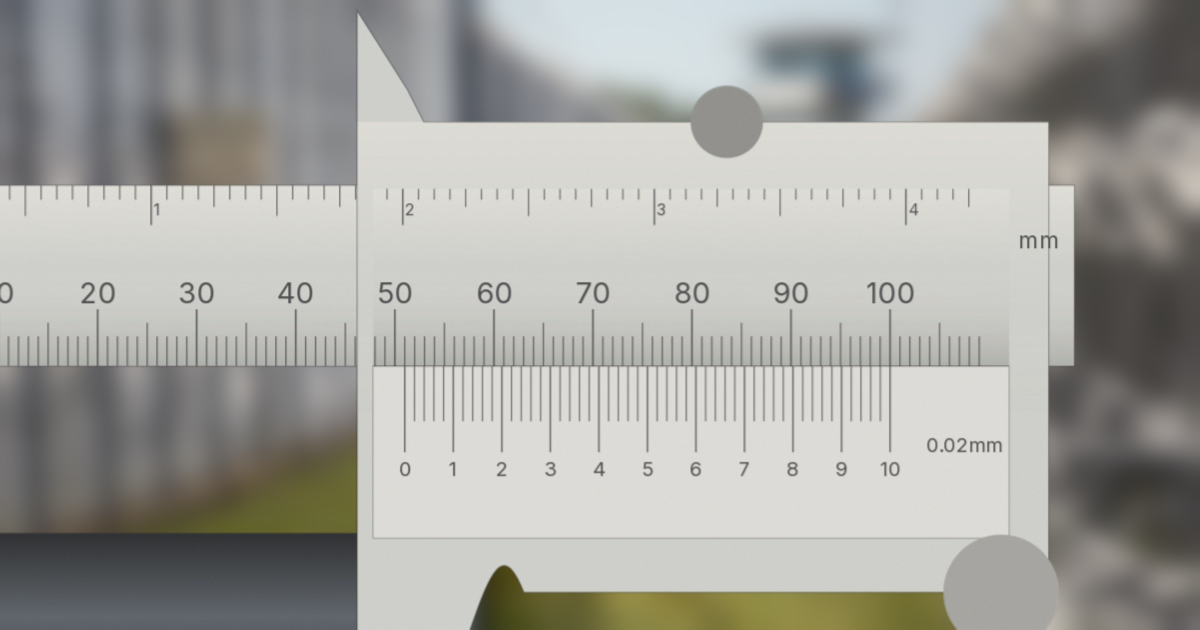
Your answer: 51.0mm
